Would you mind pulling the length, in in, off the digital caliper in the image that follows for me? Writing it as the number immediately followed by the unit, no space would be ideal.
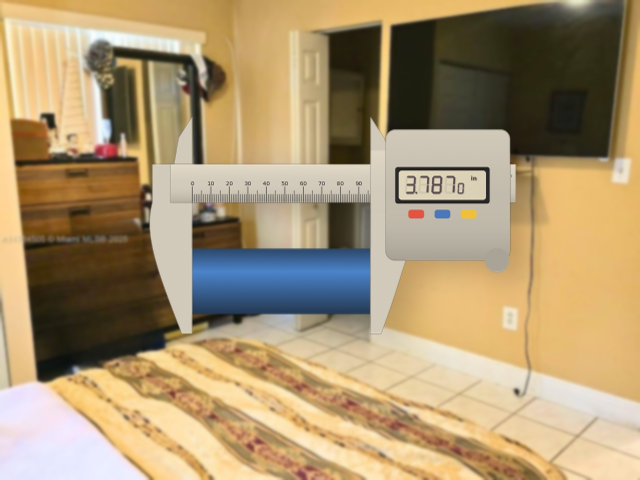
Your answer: 3.7870in
